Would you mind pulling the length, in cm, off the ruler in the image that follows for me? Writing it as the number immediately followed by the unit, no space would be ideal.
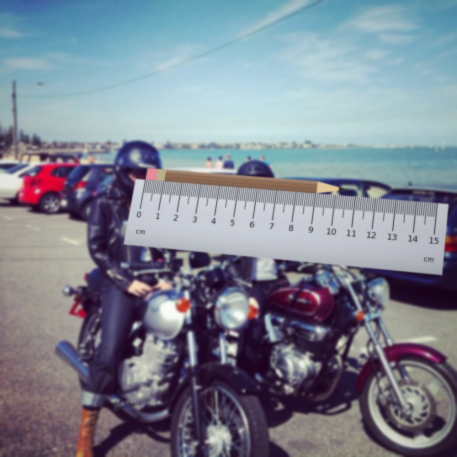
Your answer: 10.5cm
